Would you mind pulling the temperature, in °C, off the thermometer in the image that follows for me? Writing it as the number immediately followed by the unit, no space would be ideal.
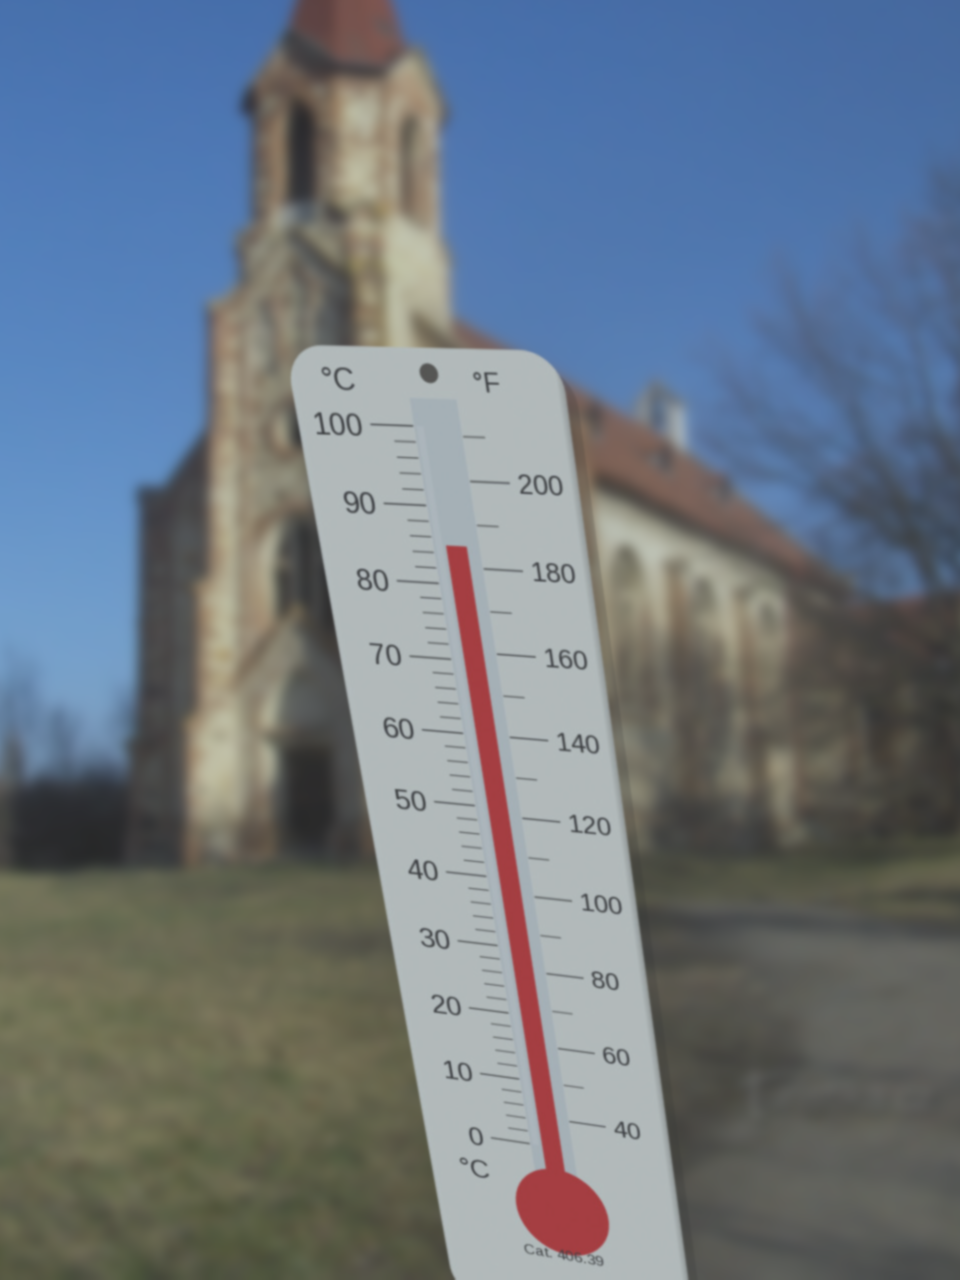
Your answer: 85°C
